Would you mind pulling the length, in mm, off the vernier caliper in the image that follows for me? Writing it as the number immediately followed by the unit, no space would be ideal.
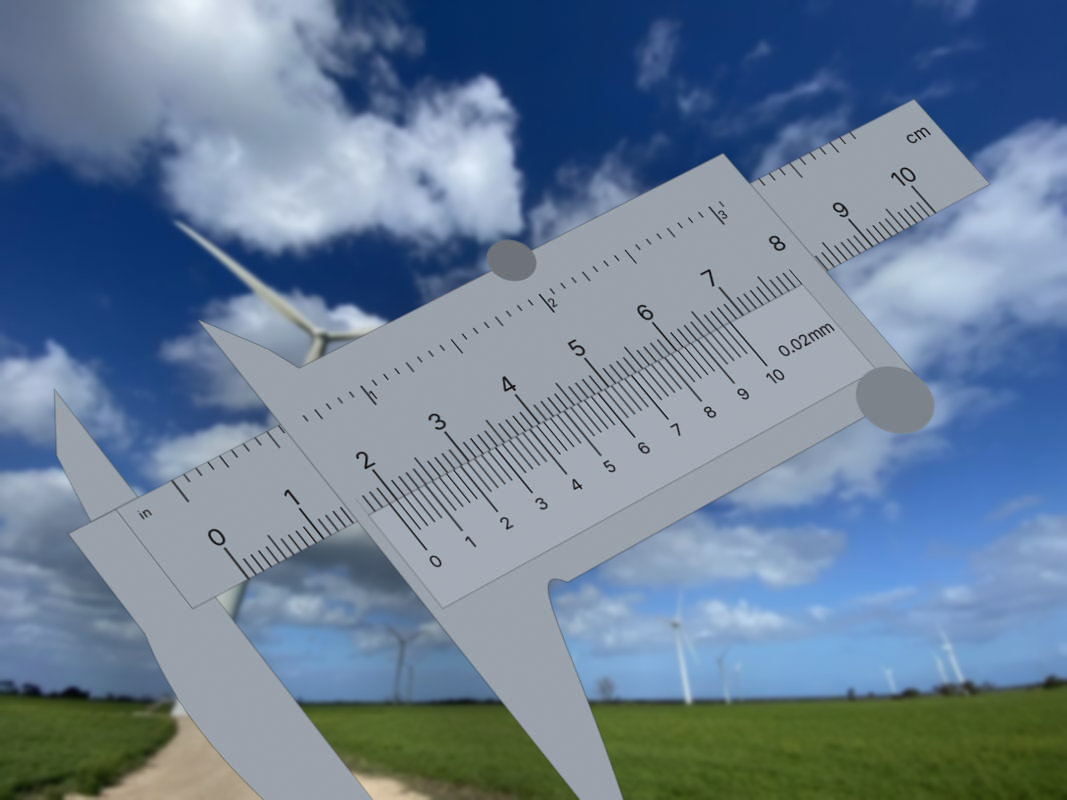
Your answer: 19.0mm
